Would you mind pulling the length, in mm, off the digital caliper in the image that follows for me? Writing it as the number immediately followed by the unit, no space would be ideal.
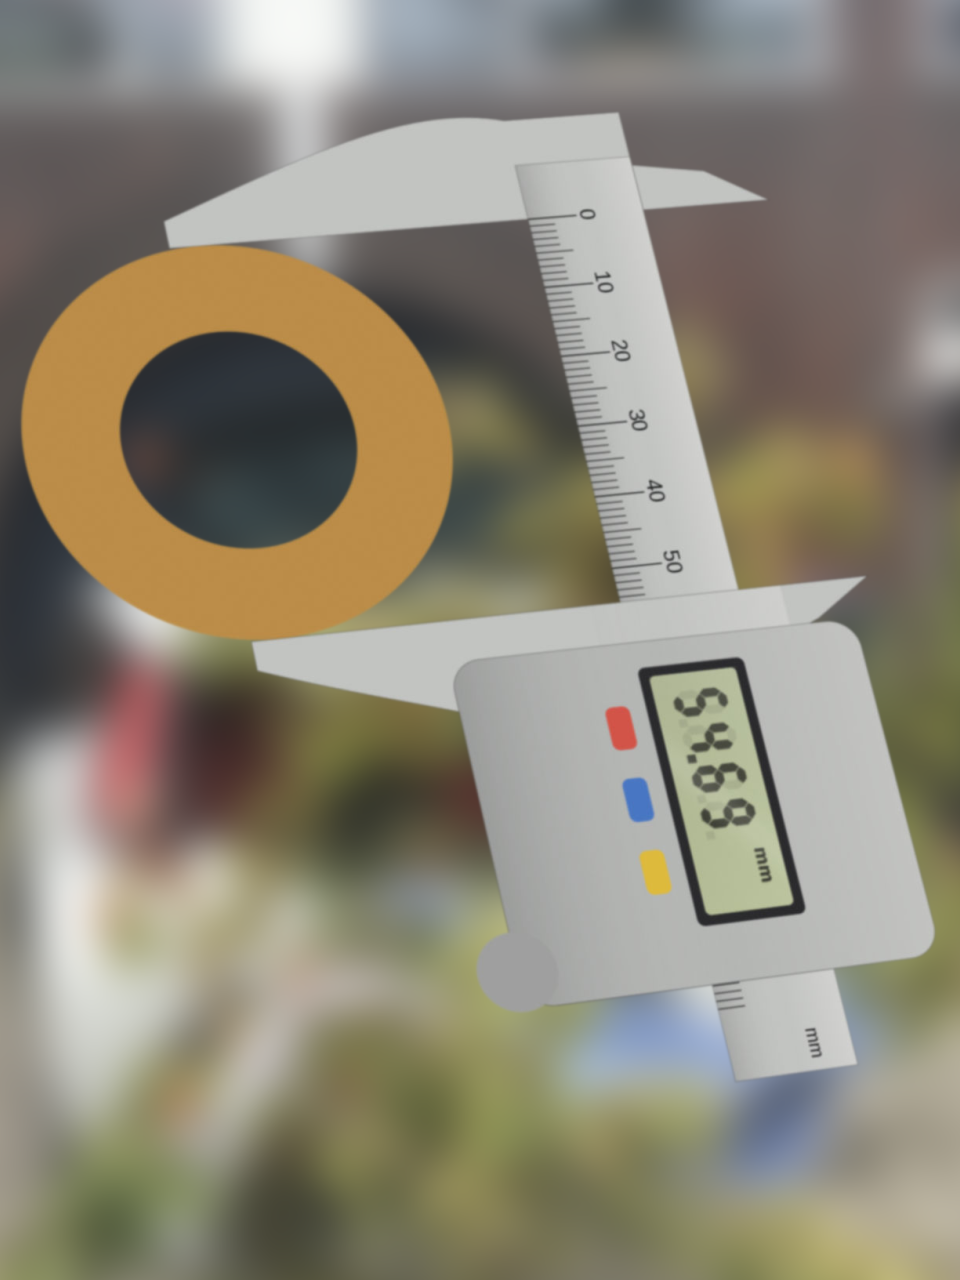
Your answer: 54.69mm
